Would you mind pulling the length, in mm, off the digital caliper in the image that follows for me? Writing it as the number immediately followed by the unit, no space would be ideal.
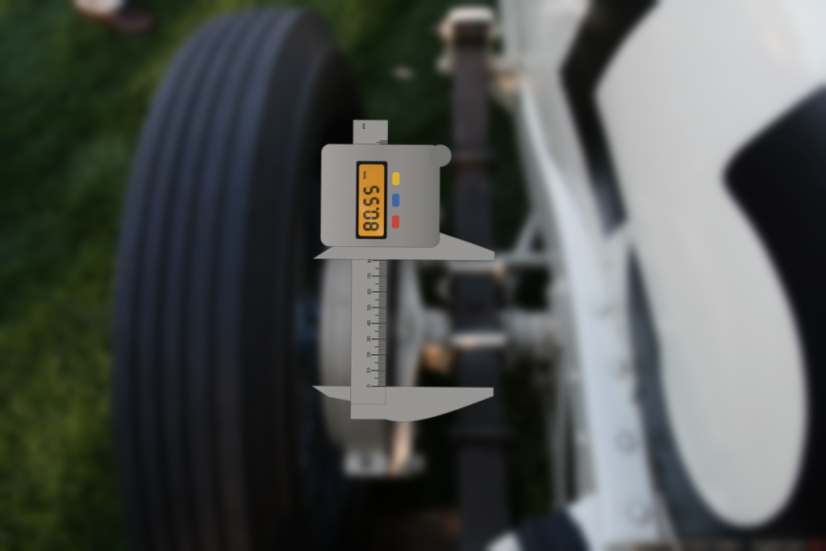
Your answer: 80.55mm
